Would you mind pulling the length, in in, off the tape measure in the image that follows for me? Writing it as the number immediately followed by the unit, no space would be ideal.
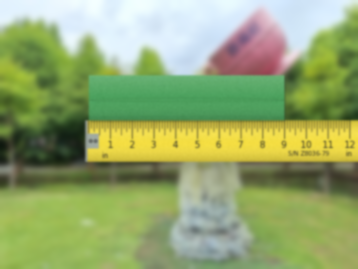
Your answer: 9in
